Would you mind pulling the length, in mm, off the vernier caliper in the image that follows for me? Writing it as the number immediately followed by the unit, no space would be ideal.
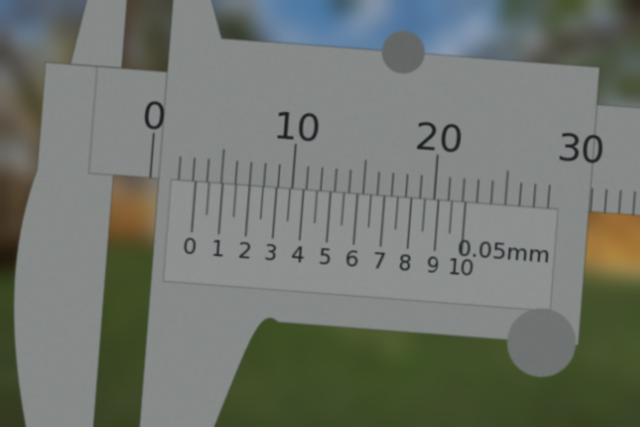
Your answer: 3.2mm
